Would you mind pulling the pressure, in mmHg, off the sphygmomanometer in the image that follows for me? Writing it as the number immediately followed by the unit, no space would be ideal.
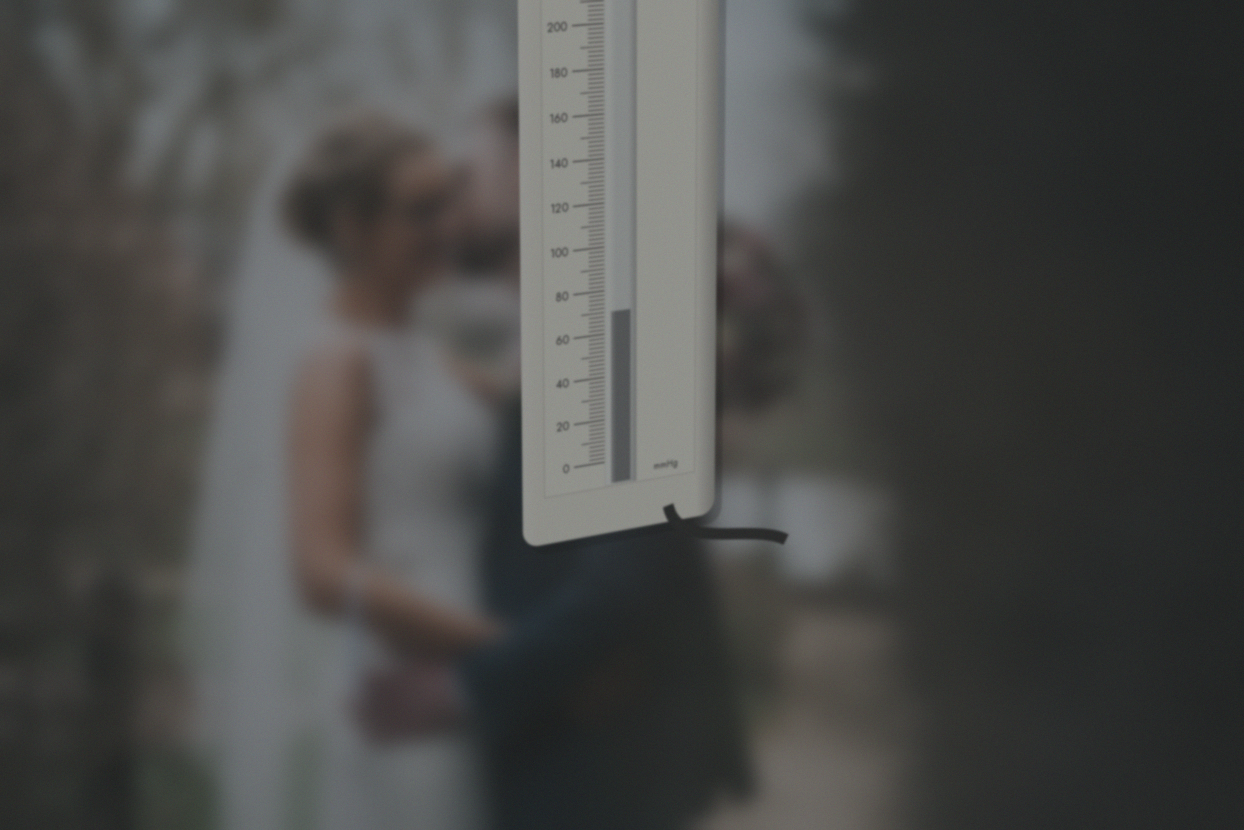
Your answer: 70mmHg
